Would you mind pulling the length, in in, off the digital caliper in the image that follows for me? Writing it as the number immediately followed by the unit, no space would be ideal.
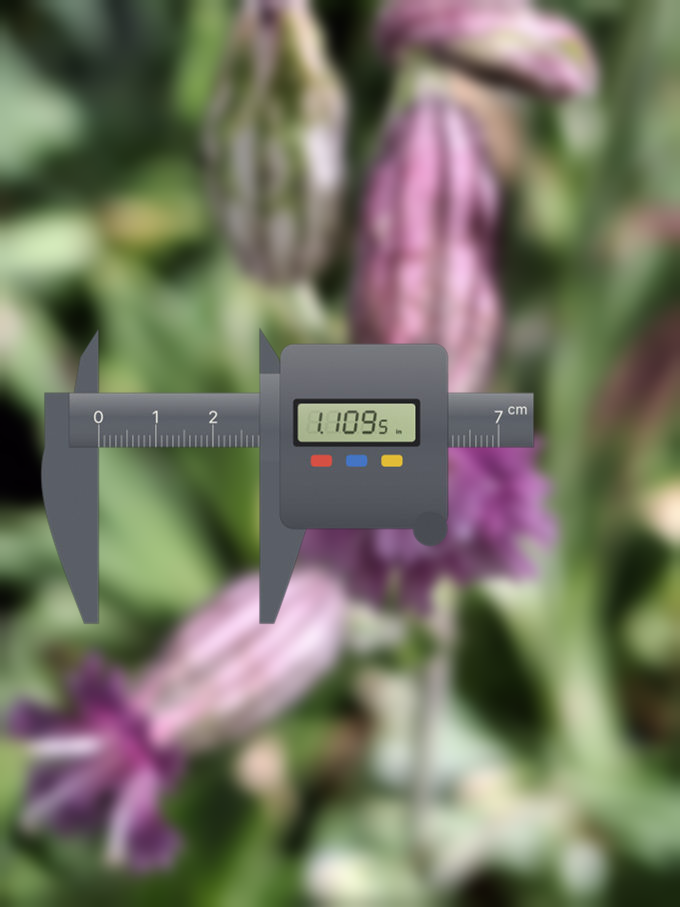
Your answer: 1.1095in
